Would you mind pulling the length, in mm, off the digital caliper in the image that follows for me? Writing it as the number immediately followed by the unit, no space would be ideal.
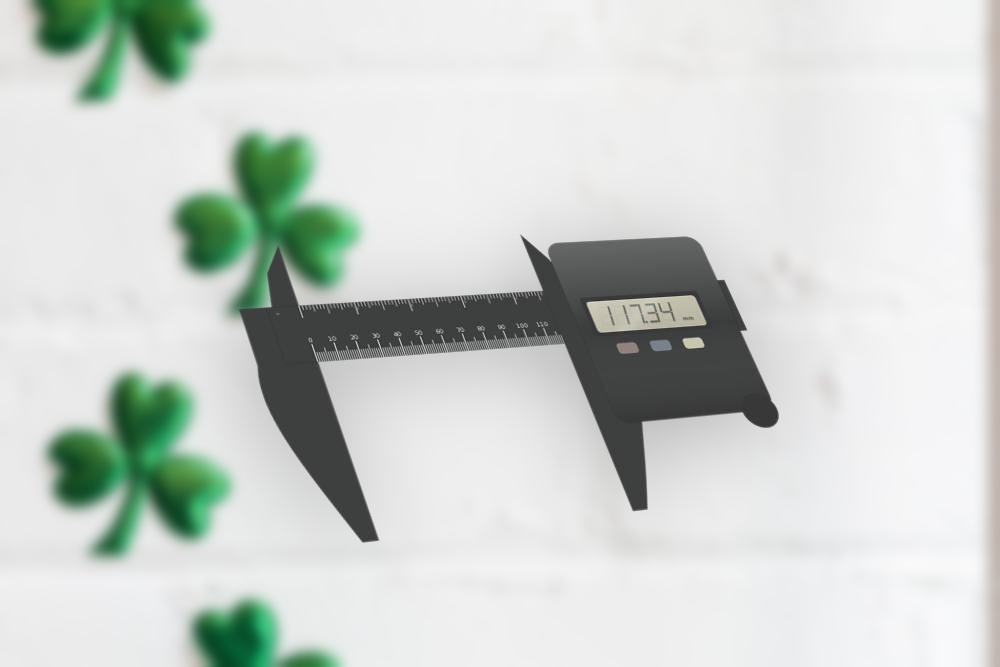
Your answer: 117.34mm
